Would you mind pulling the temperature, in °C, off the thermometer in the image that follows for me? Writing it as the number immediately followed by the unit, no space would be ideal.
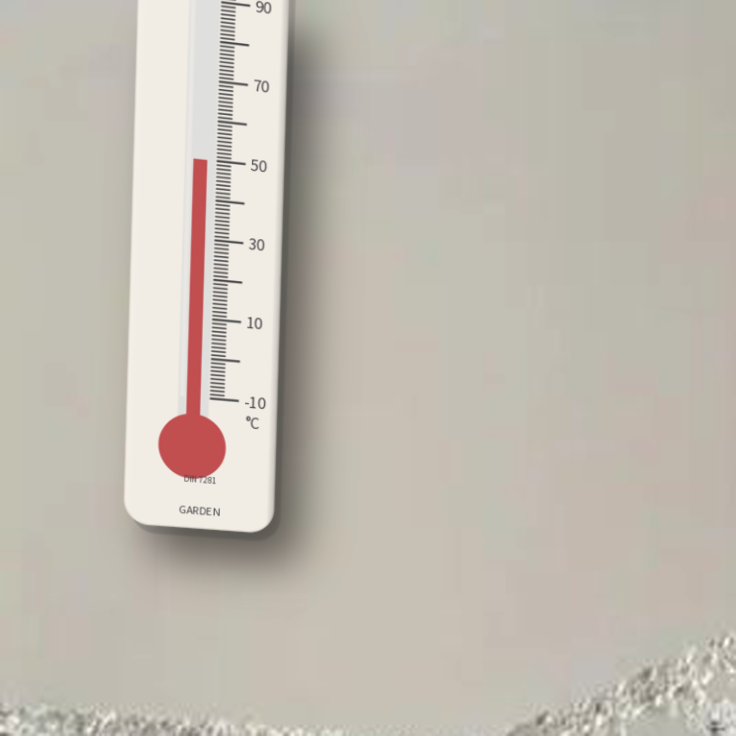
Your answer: 50°C
